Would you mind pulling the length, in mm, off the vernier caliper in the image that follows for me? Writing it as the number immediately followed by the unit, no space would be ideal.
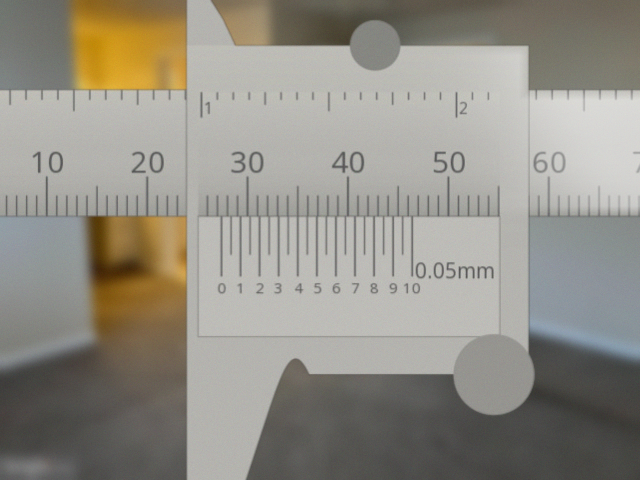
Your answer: 27.4mm
